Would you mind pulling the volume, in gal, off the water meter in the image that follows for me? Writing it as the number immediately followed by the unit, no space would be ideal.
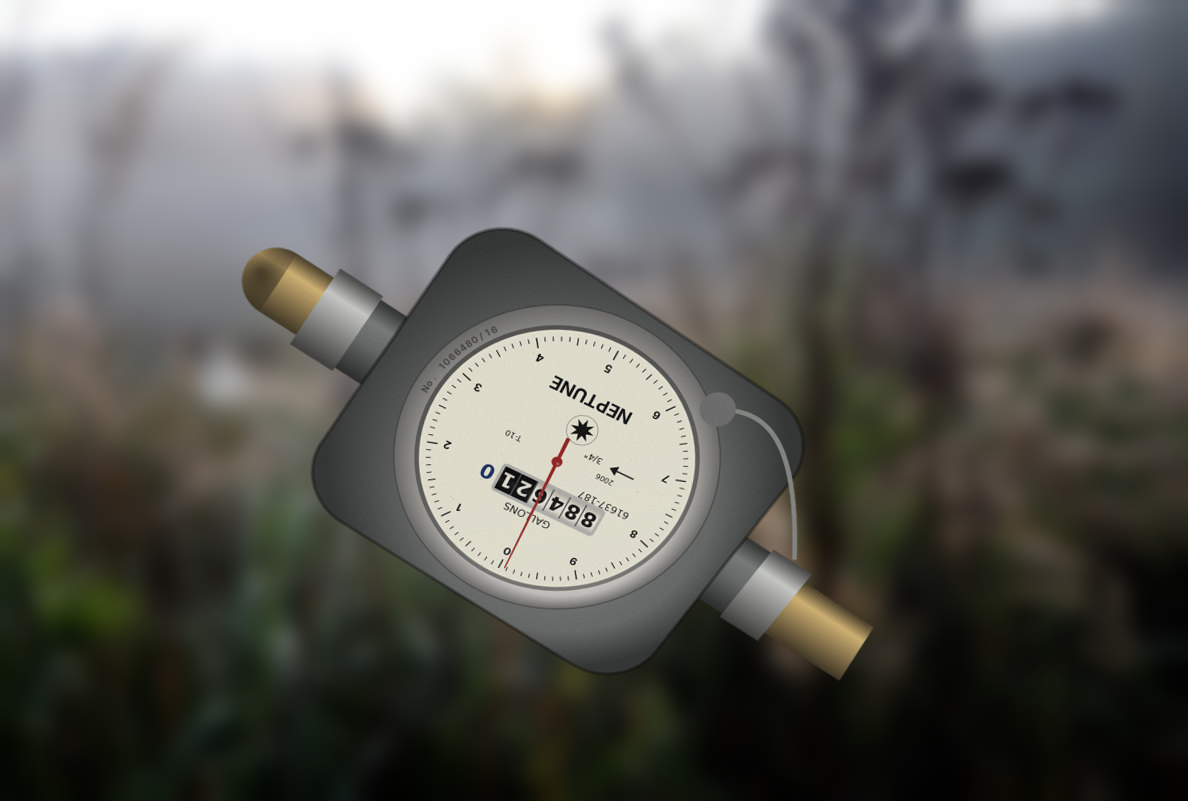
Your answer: 8846209.9gal
